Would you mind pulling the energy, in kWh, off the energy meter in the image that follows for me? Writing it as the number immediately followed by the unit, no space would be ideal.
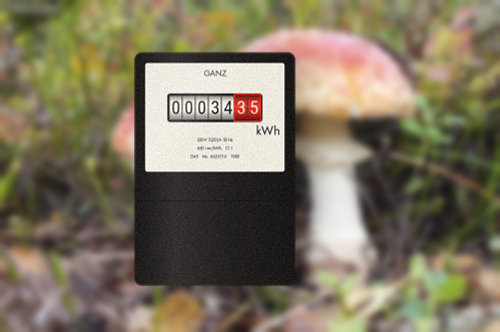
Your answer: 34.35kWh
